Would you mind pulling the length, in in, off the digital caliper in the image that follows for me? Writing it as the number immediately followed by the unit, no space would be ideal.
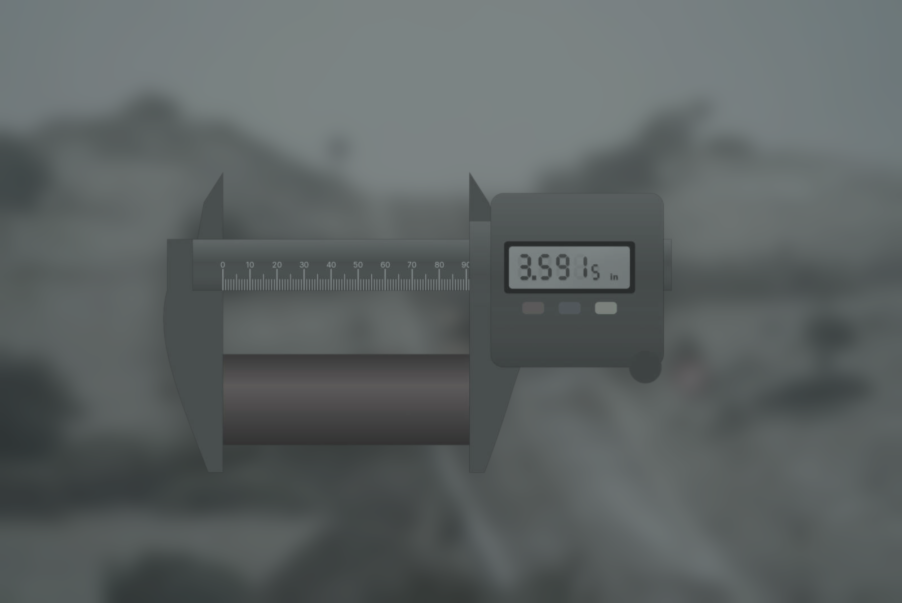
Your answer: 3.5915in
